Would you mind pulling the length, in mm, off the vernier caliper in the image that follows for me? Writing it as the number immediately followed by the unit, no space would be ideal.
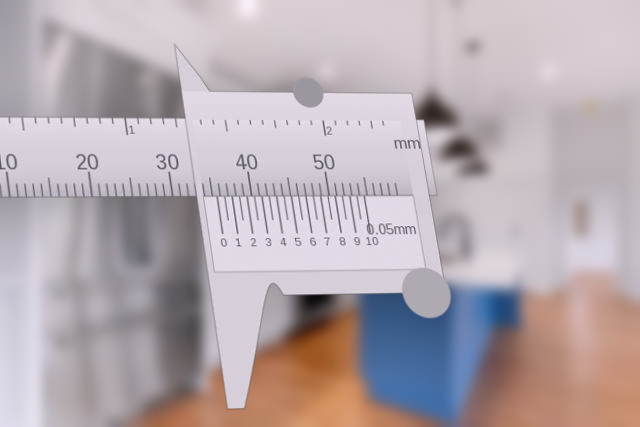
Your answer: 35.6mm
